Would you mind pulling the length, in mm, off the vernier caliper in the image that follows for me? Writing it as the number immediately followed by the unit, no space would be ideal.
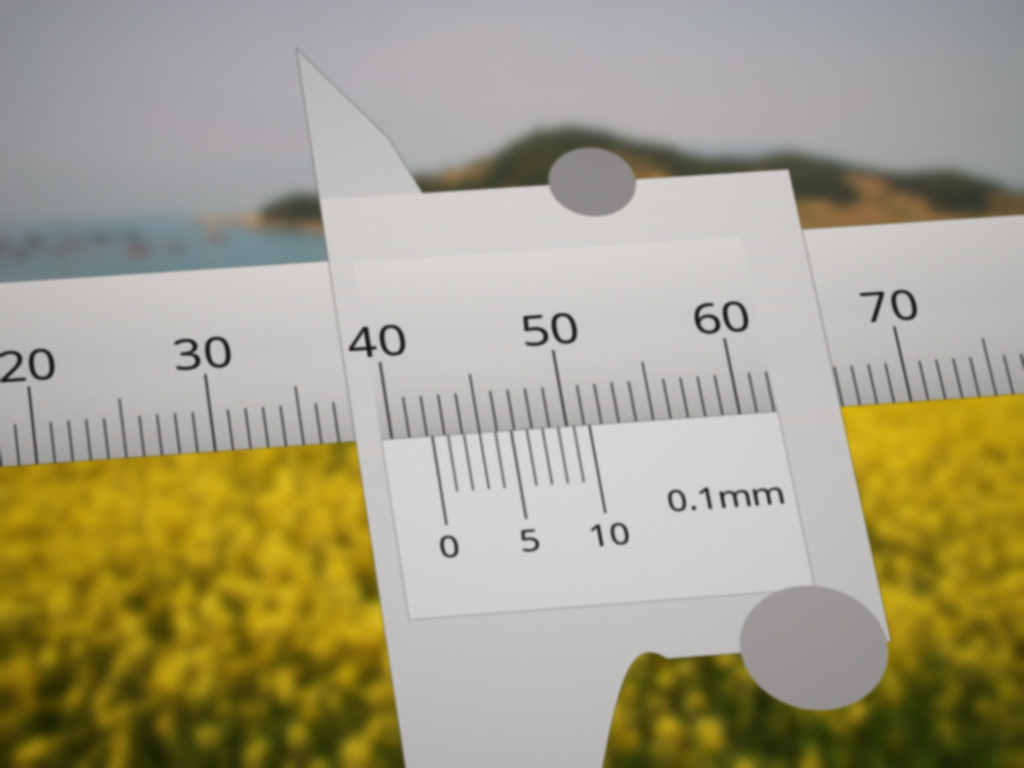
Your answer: 42.3mm
